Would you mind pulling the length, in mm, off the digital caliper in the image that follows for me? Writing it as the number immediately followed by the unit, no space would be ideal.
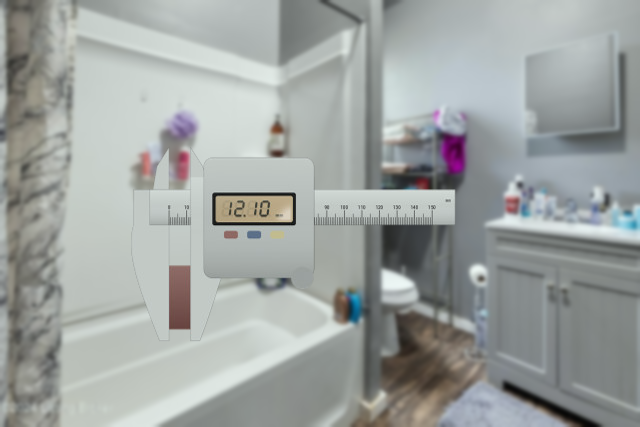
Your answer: 12.10mm
